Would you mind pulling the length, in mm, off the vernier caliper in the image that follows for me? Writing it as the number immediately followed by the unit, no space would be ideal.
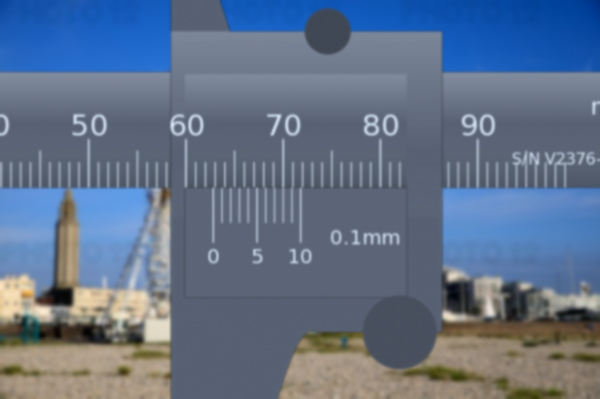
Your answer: 62.8mm
